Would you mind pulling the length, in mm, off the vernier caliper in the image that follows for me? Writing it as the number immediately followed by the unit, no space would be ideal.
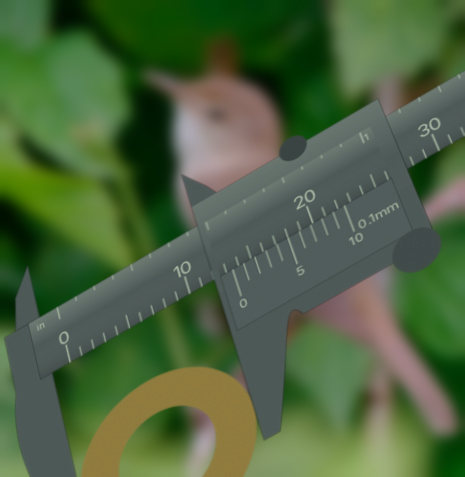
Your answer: 13.5mm
